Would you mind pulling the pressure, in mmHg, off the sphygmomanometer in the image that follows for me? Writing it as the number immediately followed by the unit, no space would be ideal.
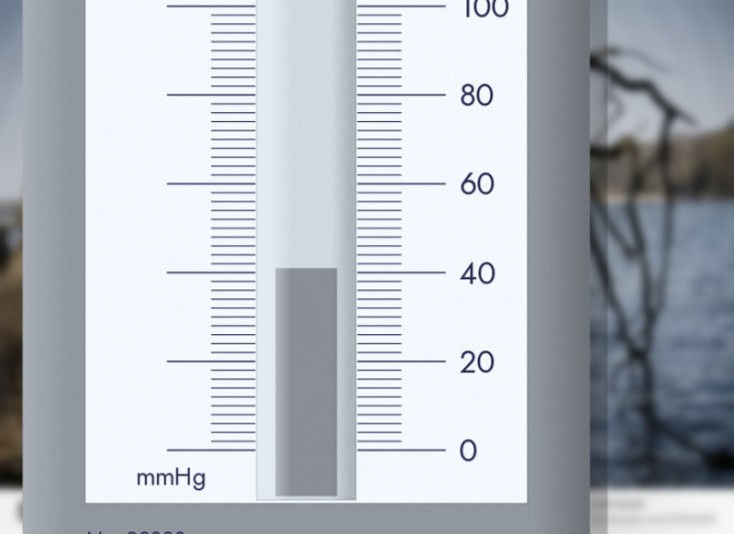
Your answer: 41mmHg
